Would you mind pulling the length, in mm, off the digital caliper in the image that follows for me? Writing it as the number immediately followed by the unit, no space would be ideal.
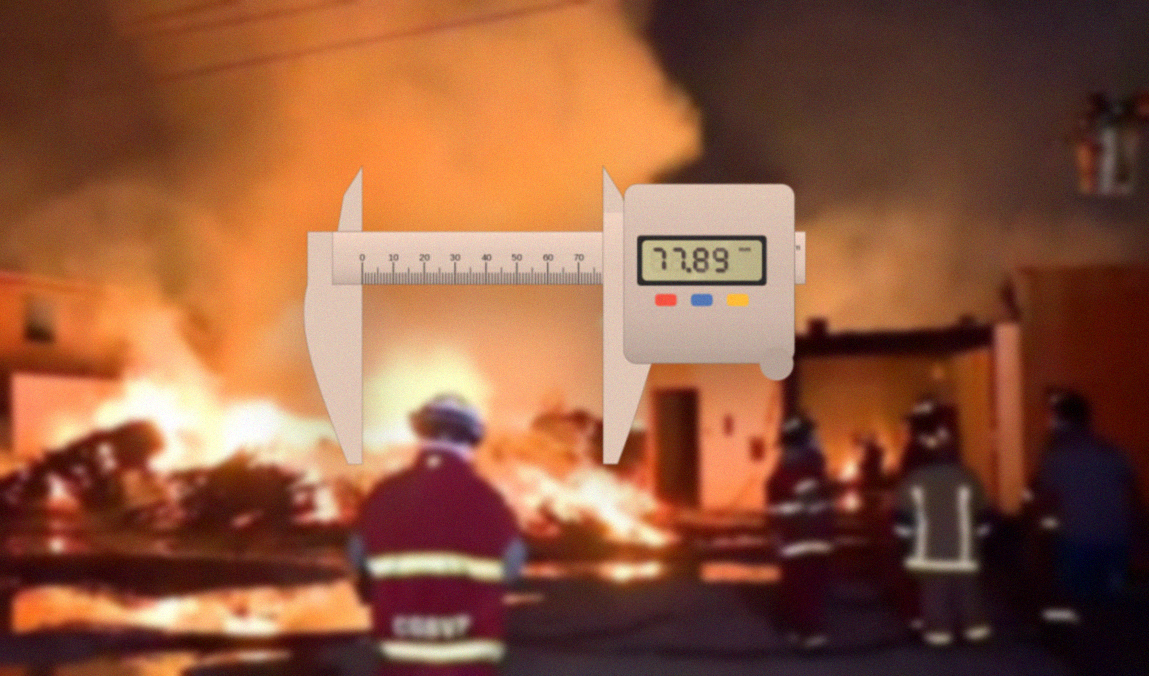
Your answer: 77.89mm
